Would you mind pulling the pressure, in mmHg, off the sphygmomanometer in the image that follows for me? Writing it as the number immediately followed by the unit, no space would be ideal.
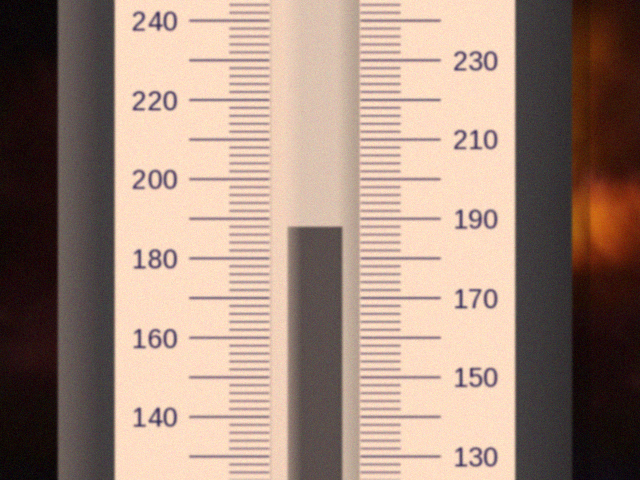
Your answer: 188mmHg
